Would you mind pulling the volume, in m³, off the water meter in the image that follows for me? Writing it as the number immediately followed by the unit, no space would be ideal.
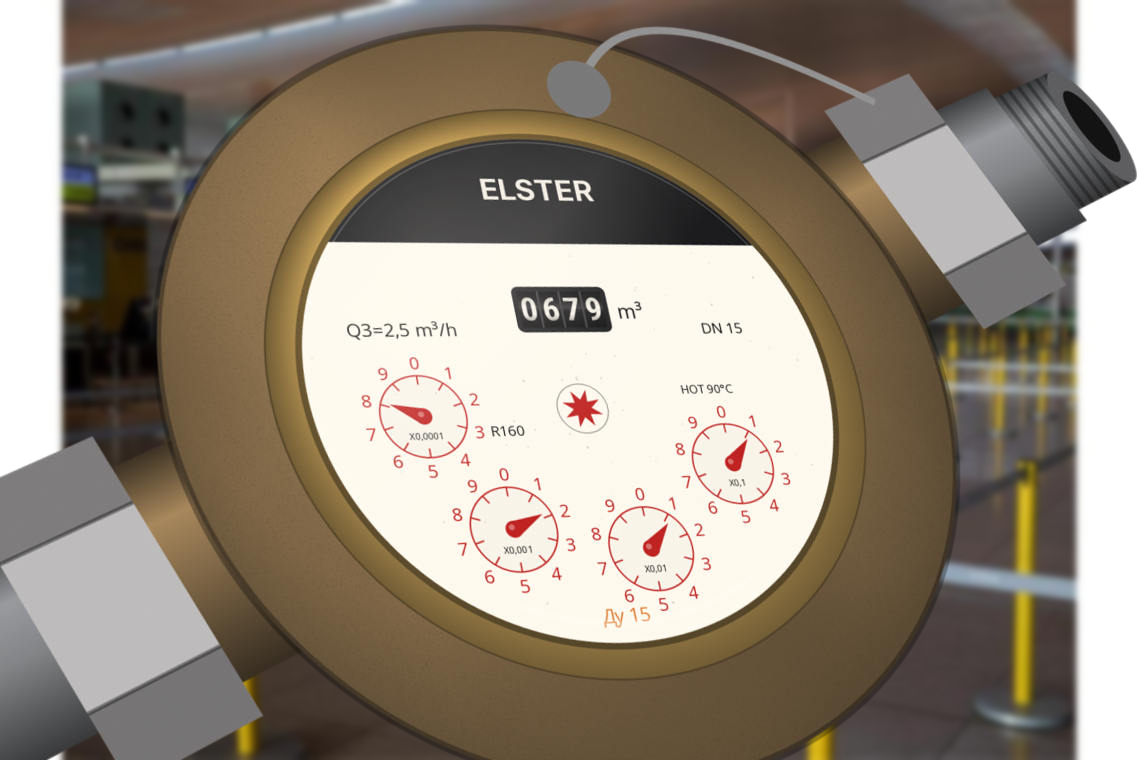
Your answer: 679.1118m³
